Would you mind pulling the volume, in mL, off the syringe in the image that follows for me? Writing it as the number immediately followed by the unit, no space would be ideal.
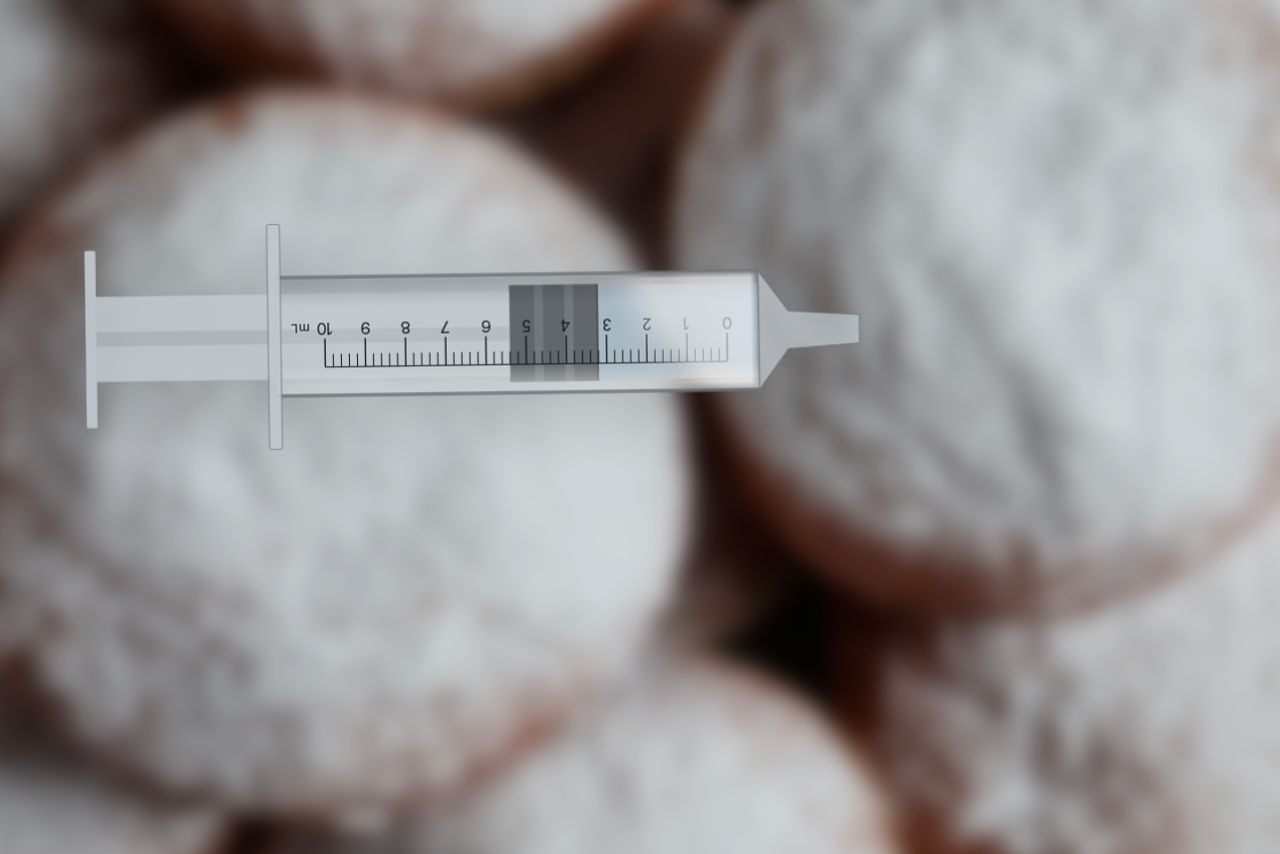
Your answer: 3.2mL
